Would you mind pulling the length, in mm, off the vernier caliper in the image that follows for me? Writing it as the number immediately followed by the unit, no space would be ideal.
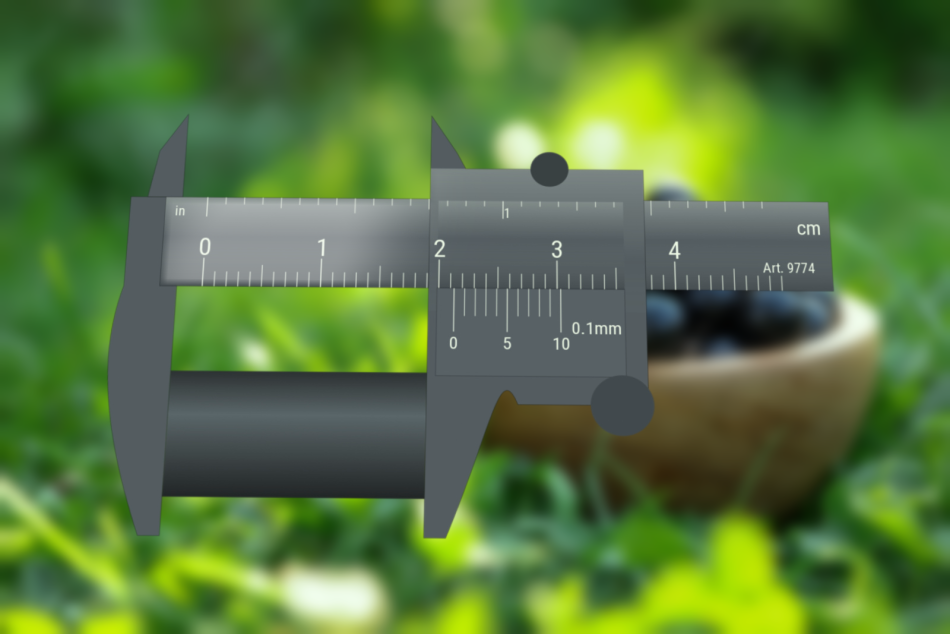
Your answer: 21.3mm
